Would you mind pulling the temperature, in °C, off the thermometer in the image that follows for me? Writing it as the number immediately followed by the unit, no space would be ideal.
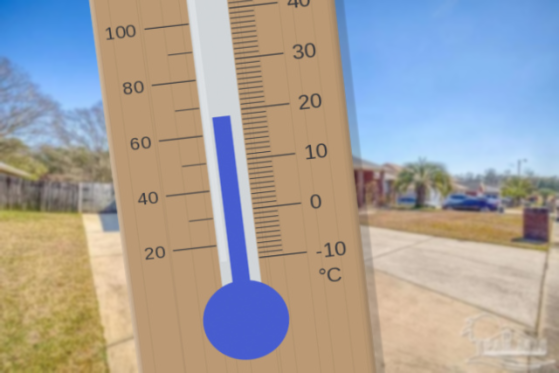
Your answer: 19°C
